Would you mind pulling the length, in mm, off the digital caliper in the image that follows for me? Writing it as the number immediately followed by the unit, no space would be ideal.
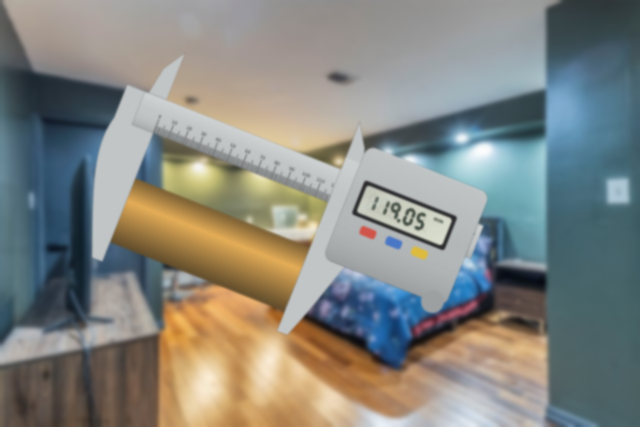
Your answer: 119.05mm
